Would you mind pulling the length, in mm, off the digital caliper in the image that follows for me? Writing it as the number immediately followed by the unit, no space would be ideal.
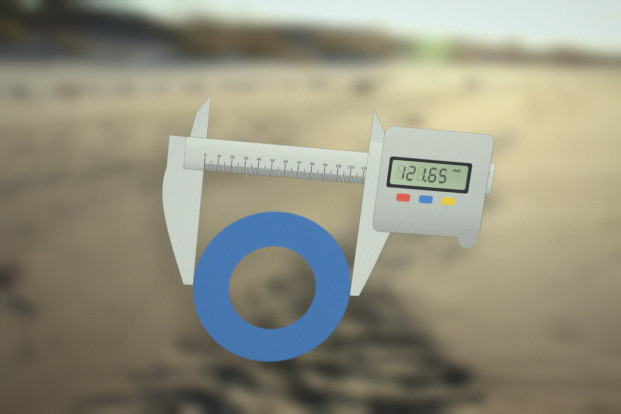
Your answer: 121.65mm
